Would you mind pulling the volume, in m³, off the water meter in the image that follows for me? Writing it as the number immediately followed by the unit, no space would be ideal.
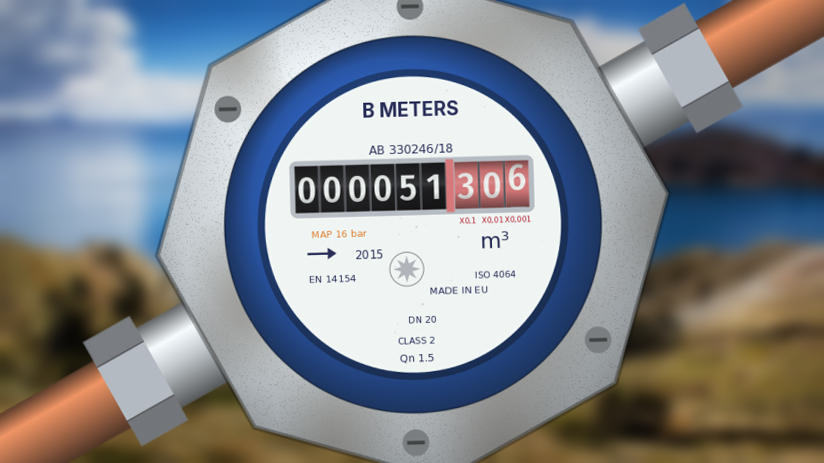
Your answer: 51.306m³
